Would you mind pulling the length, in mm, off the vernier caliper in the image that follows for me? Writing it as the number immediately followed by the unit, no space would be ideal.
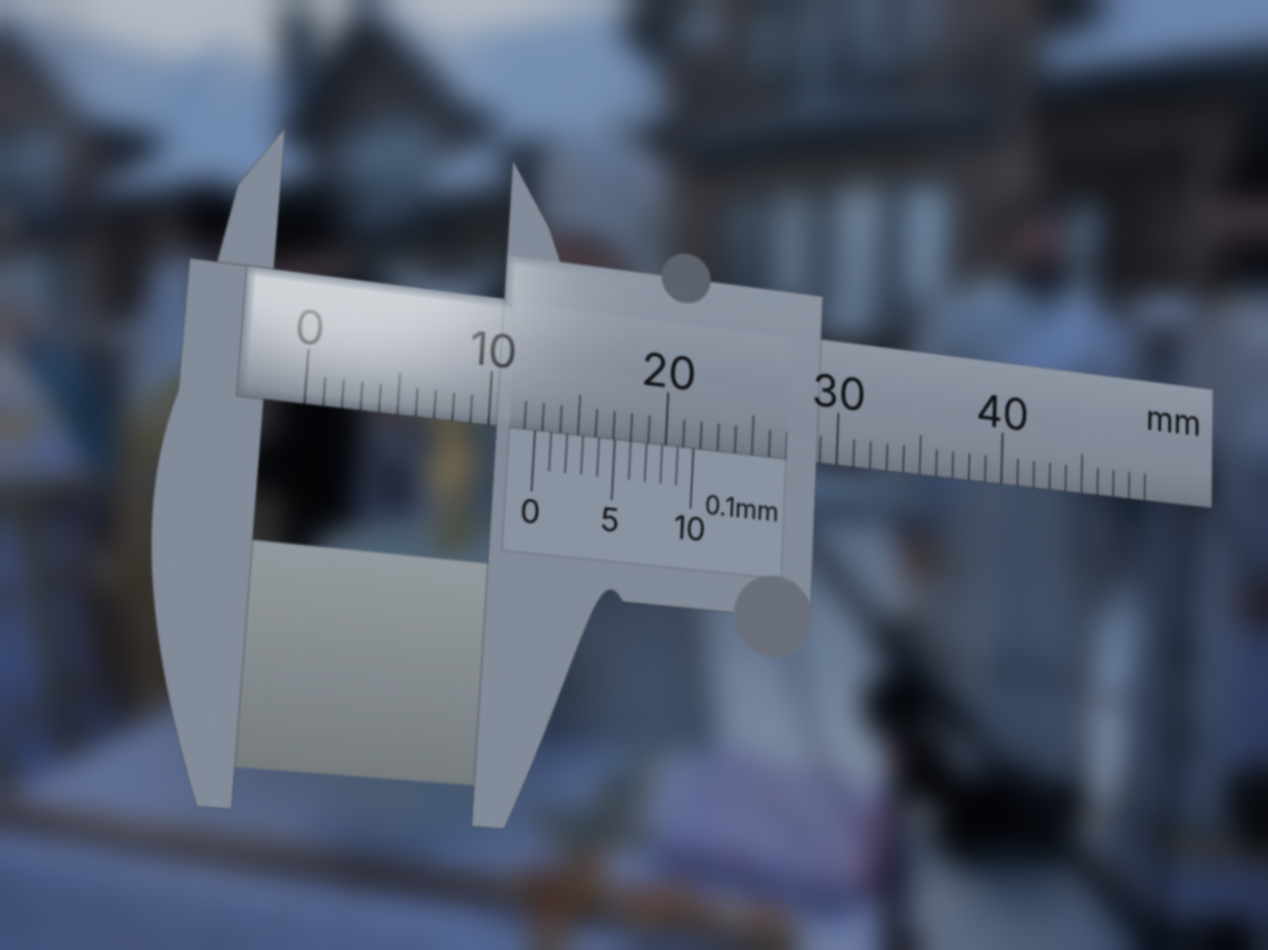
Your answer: 12.6mm
